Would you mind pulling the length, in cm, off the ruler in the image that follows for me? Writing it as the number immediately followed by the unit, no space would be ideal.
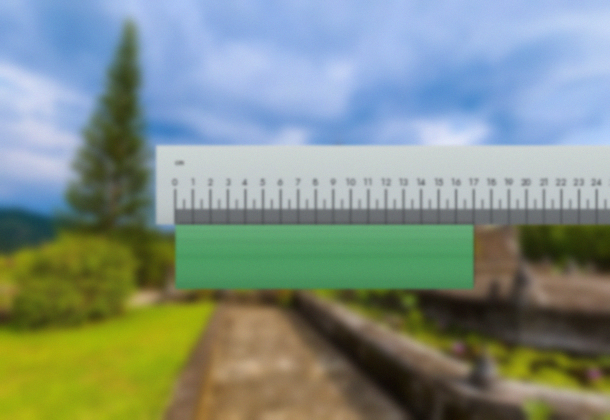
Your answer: 17cm
